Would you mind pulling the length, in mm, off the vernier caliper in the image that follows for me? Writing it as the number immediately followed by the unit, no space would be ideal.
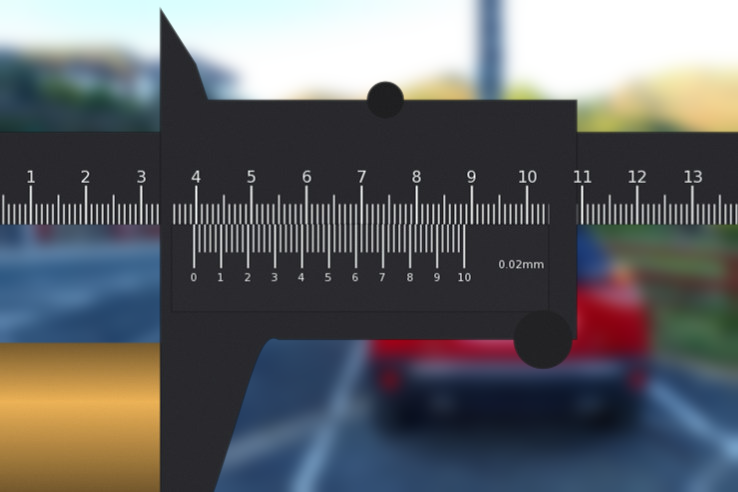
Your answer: 39.6mm
